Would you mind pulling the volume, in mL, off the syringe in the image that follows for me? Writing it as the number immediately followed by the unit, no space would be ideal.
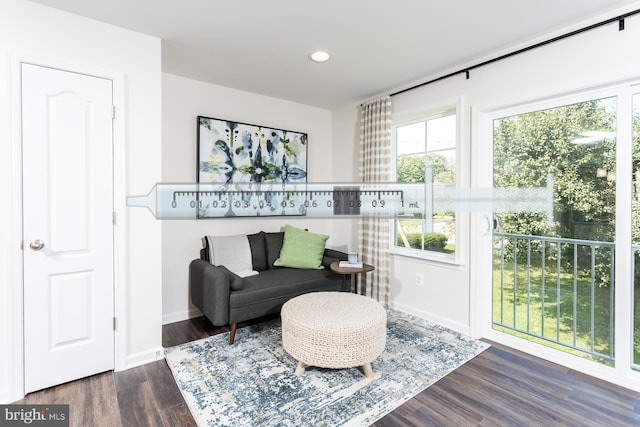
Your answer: 0.7mL
